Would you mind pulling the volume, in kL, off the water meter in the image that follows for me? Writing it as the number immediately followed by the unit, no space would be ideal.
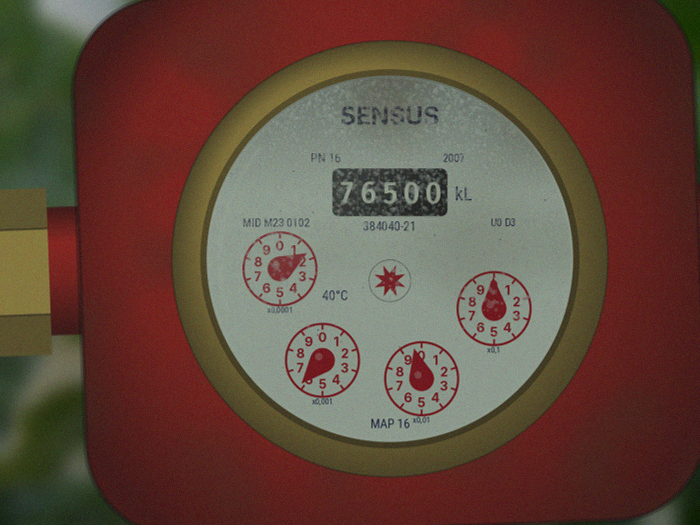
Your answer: 76499.9961kL
